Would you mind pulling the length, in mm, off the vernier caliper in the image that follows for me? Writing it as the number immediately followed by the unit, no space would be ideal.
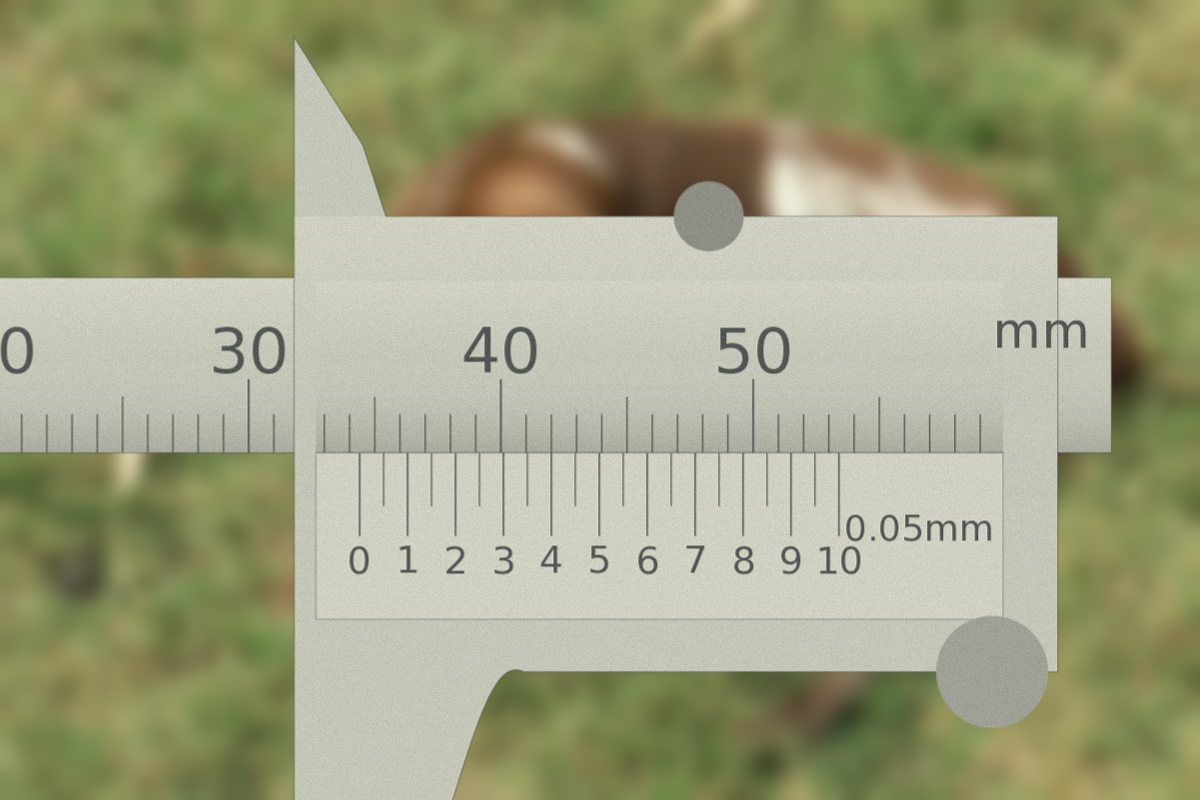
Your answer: 34.40mm
